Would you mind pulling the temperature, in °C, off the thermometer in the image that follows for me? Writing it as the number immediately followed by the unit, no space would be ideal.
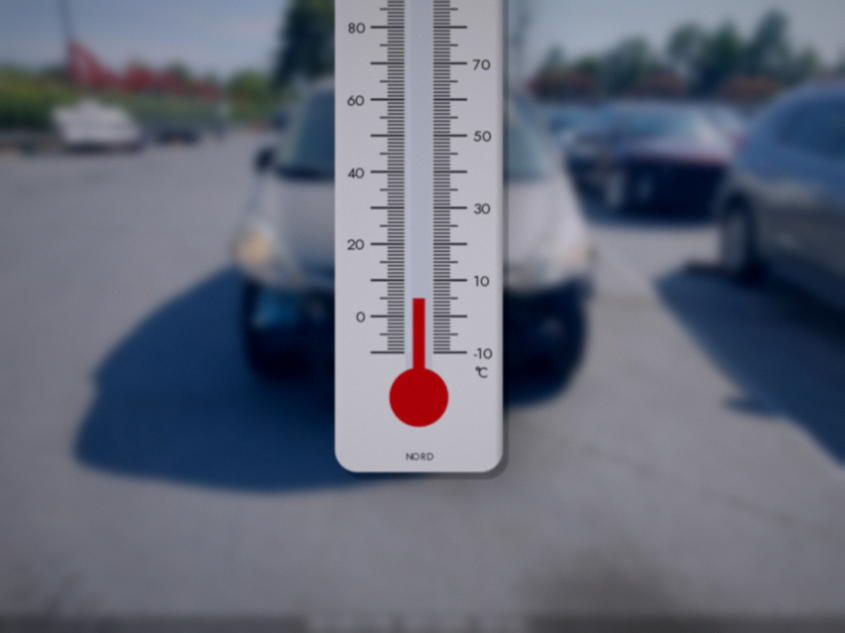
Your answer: 5°C
